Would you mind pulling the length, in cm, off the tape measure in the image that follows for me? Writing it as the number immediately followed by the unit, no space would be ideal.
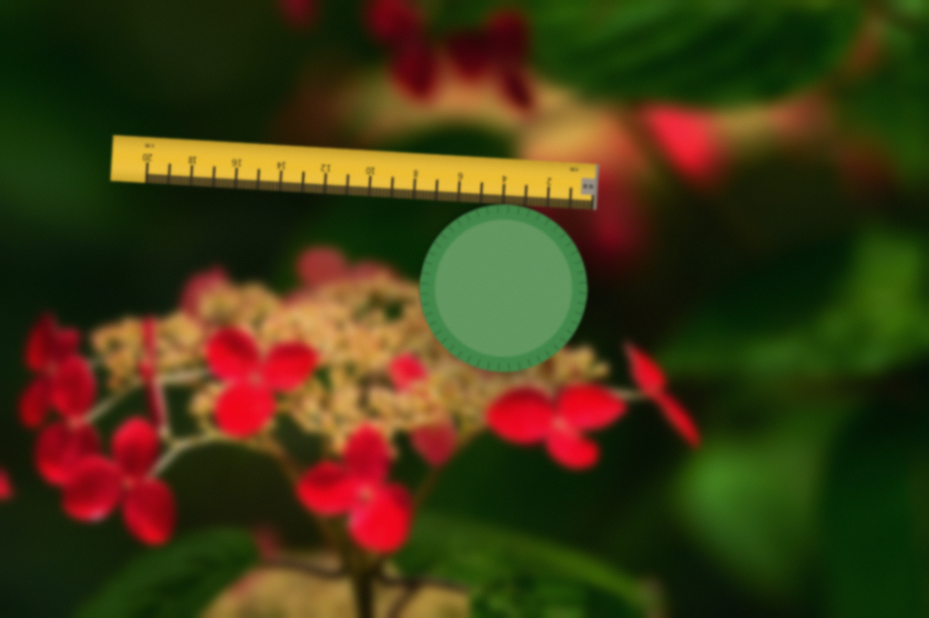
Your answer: 7.5cm
